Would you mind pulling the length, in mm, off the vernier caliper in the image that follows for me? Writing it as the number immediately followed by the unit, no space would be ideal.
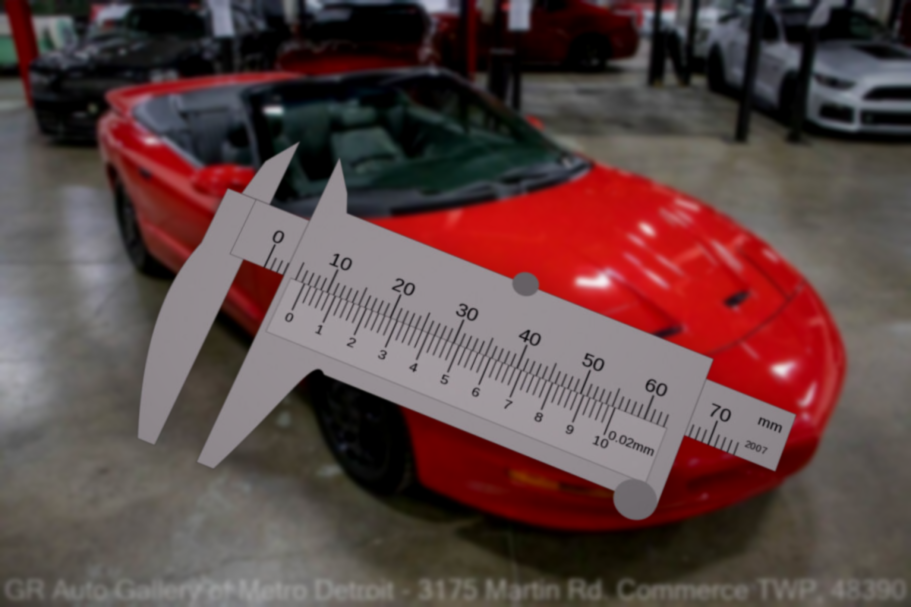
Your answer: 6.4mm
